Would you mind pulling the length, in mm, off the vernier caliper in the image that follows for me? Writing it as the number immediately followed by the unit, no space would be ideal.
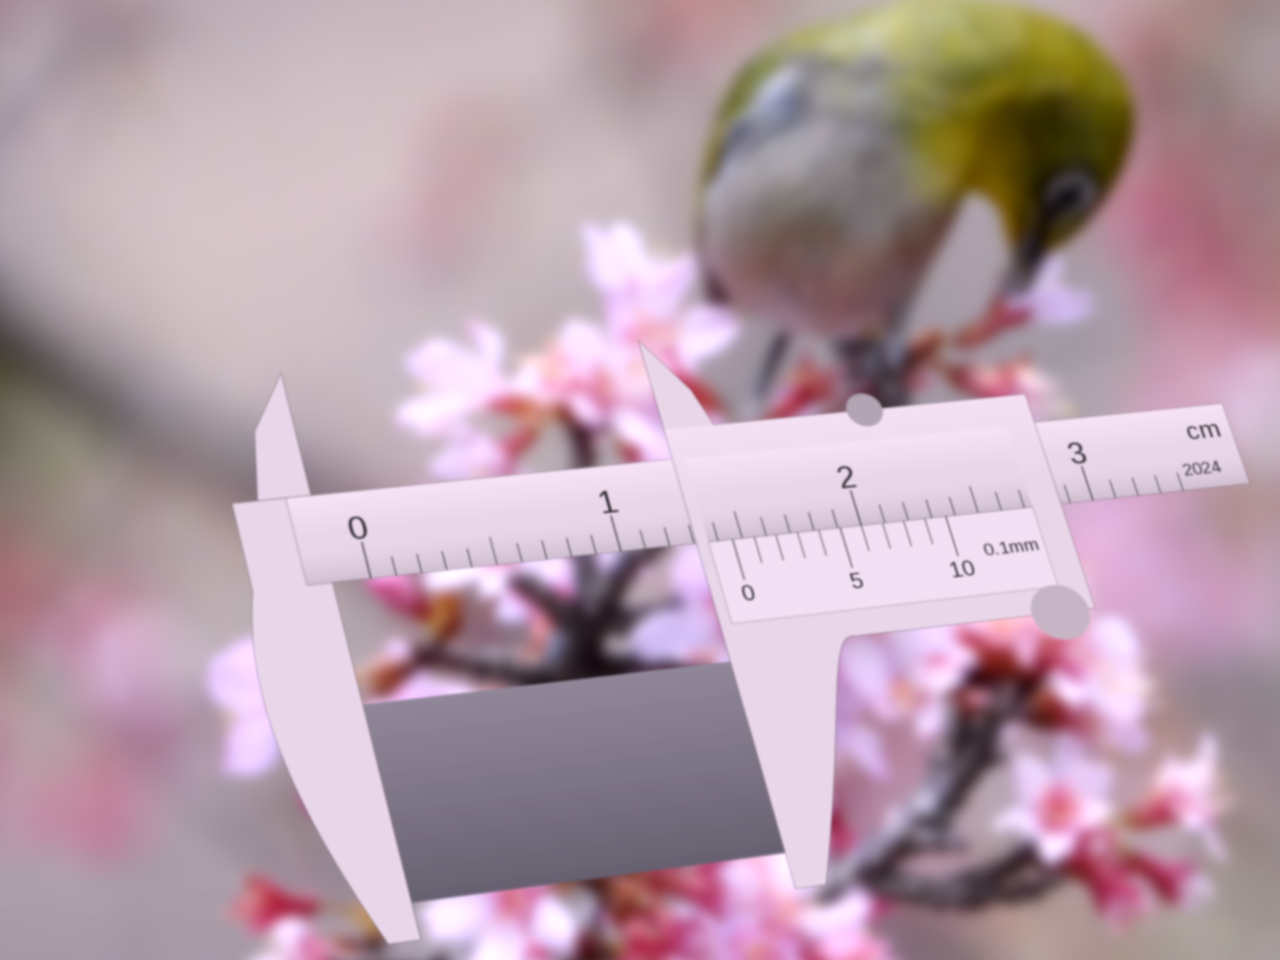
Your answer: 14.6mm
